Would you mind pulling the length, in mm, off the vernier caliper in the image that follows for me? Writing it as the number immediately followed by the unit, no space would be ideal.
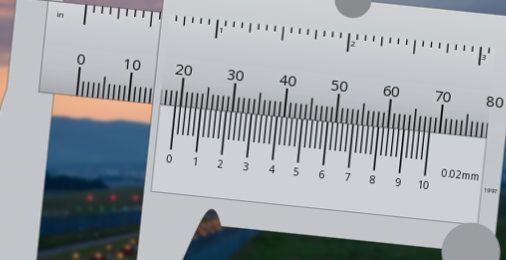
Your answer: 19.0mm
